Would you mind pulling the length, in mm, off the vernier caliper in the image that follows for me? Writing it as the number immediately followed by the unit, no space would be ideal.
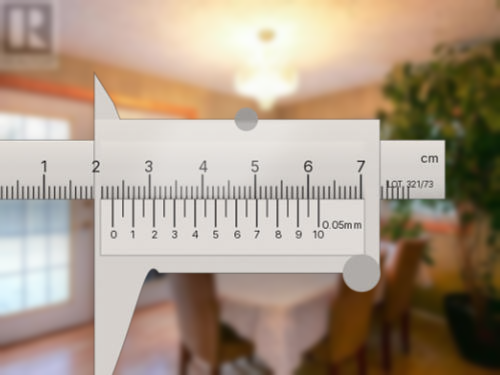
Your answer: 23.0mm
